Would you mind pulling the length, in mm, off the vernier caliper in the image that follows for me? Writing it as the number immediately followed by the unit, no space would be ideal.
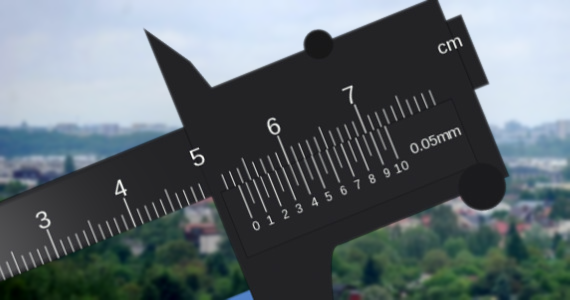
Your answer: 53.4mm
